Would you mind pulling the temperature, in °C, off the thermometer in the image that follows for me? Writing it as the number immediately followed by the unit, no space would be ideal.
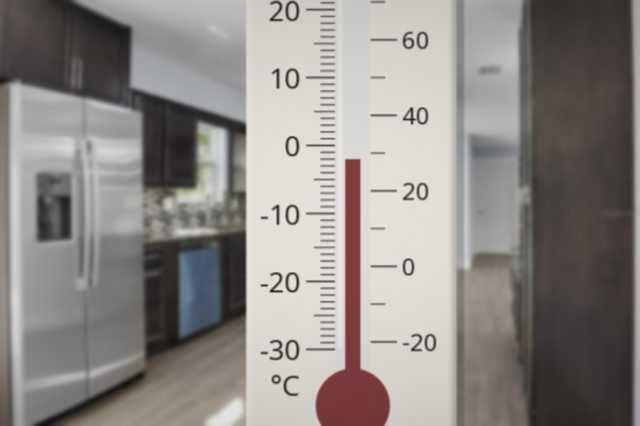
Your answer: -2°C
